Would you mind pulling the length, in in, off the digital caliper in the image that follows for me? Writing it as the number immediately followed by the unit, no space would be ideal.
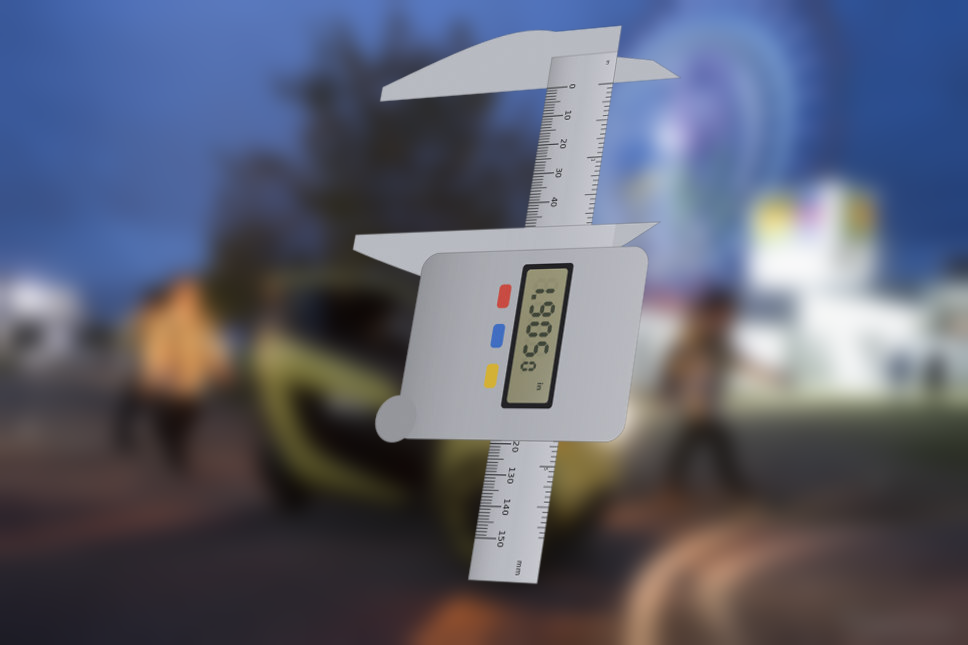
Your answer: 1.9050in
